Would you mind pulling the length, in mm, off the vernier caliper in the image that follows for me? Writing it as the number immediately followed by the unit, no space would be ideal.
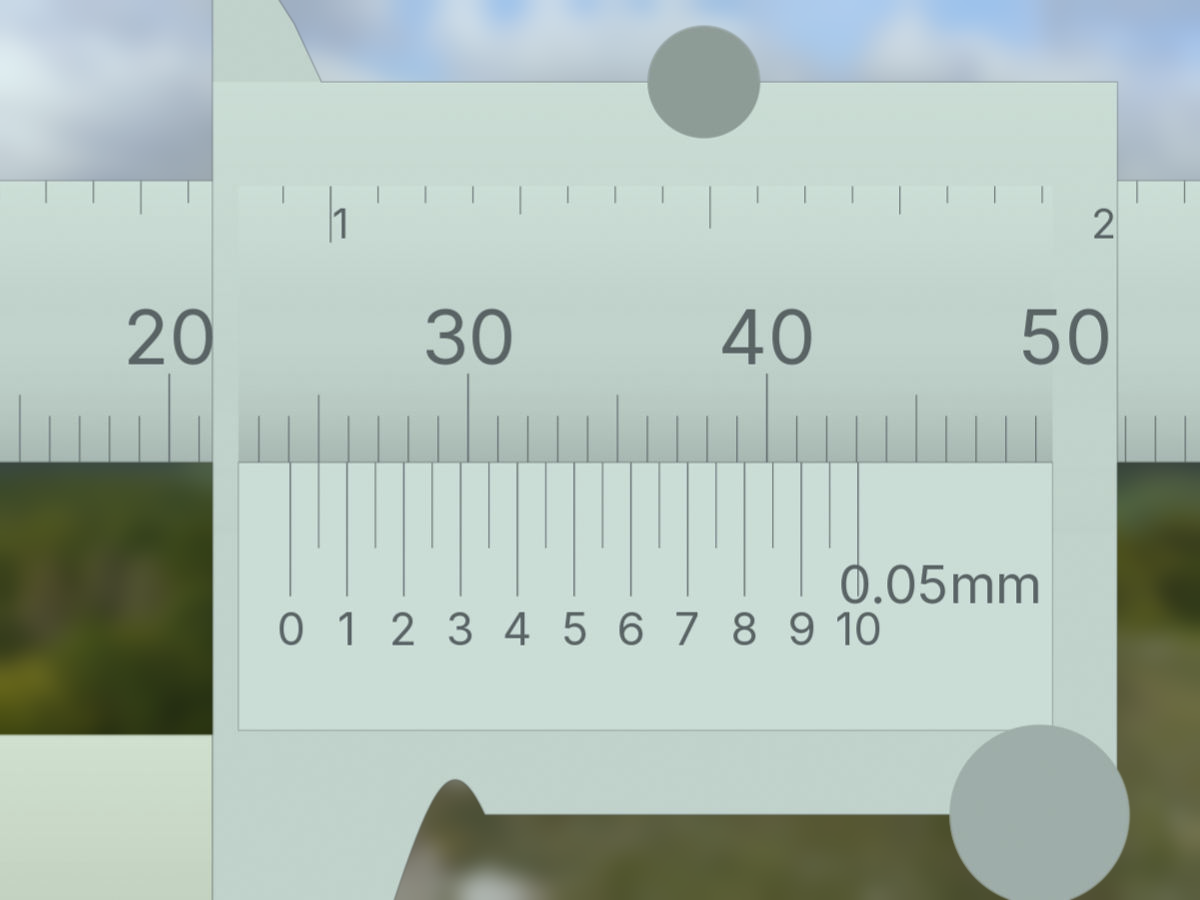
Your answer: 24.05mm
